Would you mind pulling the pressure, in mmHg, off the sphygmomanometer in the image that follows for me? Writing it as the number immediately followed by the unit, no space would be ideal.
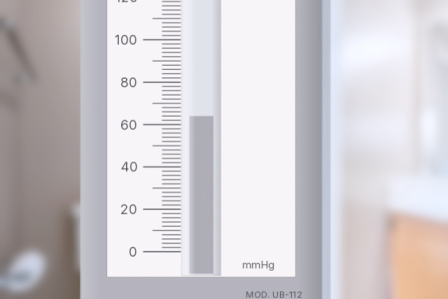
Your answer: 64mmHg
